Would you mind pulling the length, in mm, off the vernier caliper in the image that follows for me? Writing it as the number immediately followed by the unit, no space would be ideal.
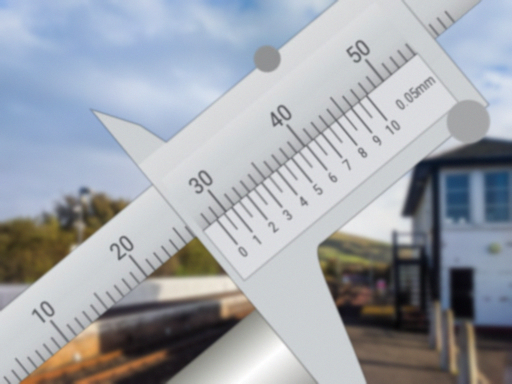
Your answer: 28.8mm
